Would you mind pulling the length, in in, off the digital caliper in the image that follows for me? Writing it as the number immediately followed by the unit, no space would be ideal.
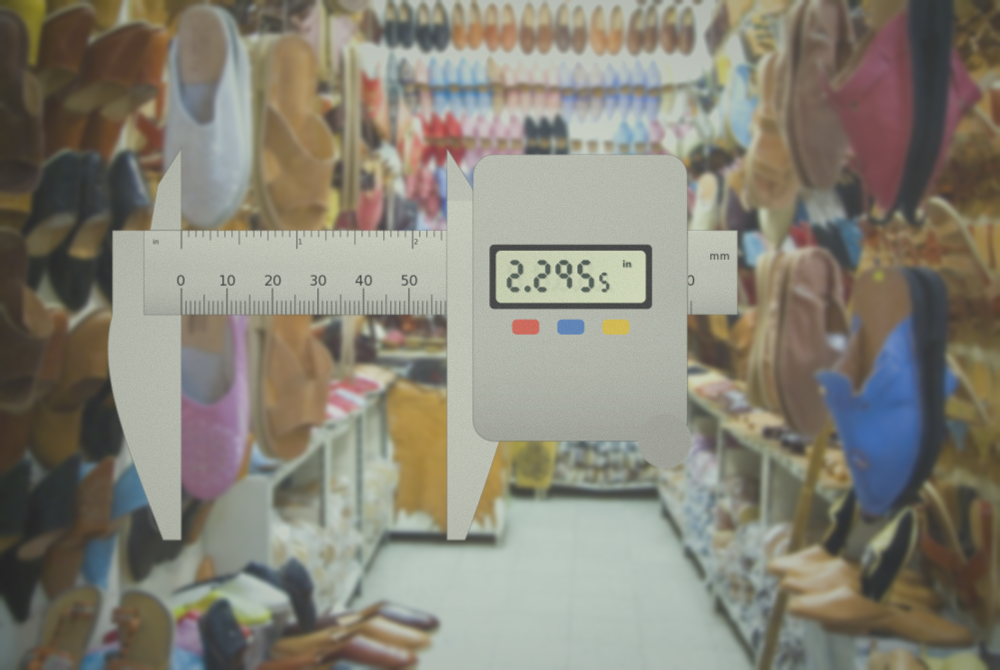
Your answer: 2.2955in
